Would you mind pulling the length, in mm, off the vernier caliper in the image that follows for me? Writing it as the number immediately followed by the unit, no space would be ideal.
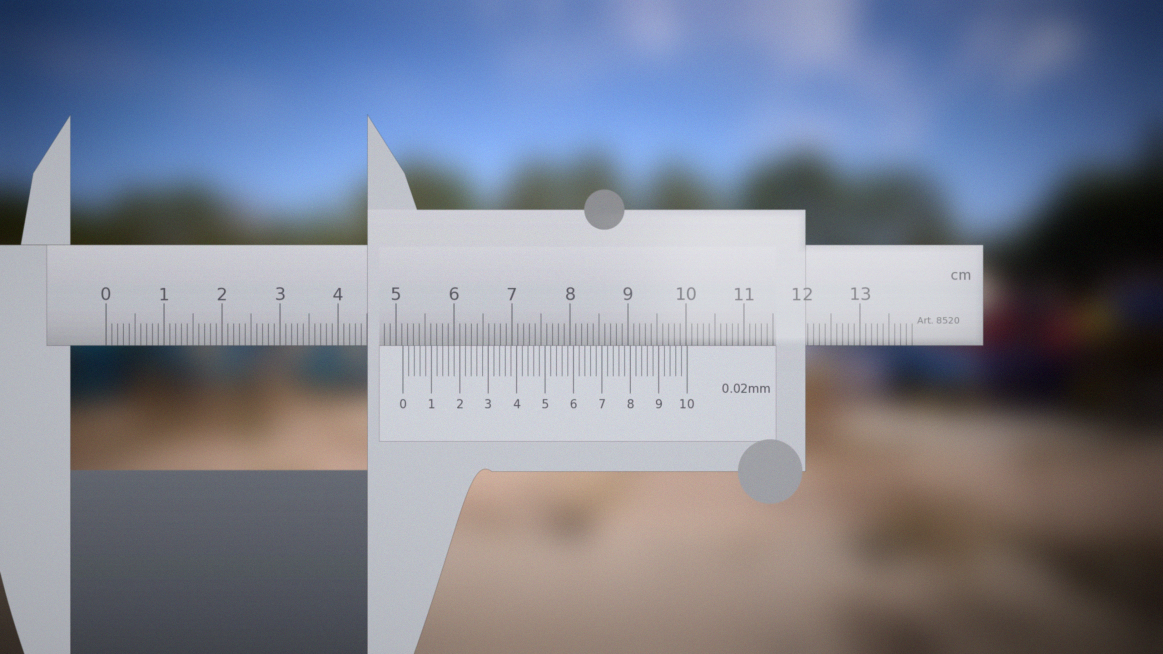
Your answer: 51.2mm
